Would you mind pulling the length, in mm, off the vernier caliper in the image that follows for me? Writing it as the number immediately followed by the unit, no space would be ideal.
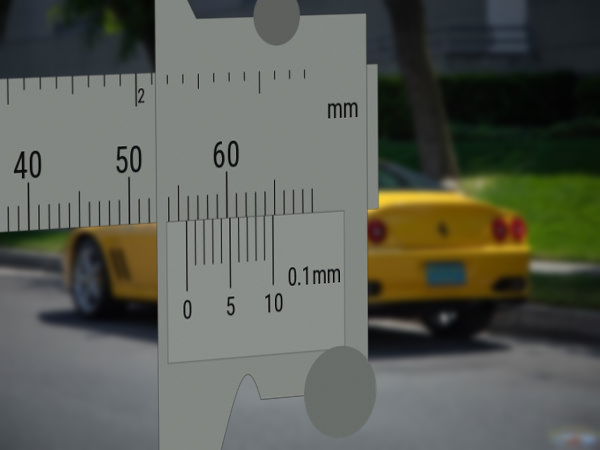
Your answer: 55.8mm
